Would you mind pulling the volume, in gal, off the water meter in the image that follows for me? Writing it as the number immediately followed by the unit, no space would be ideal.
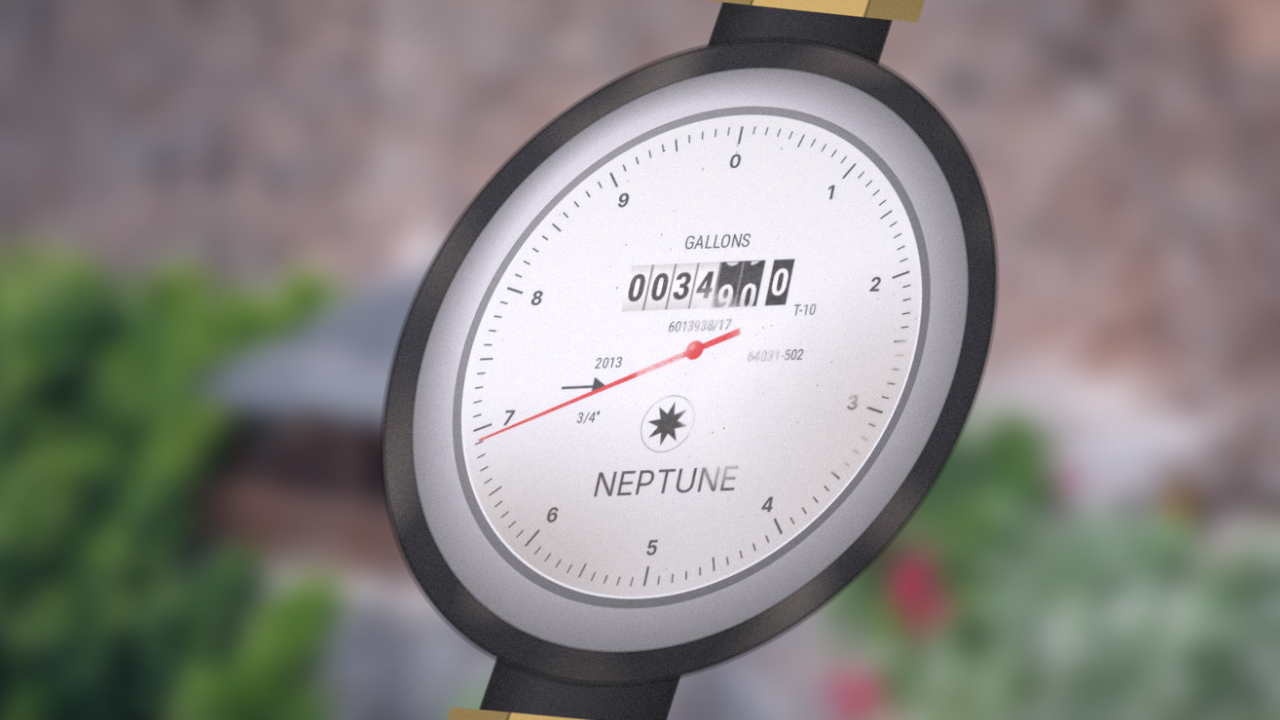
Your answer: 34896.9gal
